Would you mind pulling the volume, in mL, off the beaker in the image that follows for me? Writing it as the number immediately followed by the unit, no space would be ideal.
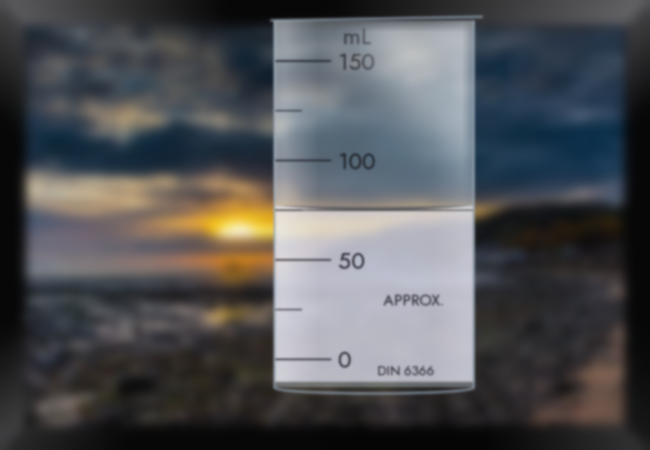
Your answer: 75mL
